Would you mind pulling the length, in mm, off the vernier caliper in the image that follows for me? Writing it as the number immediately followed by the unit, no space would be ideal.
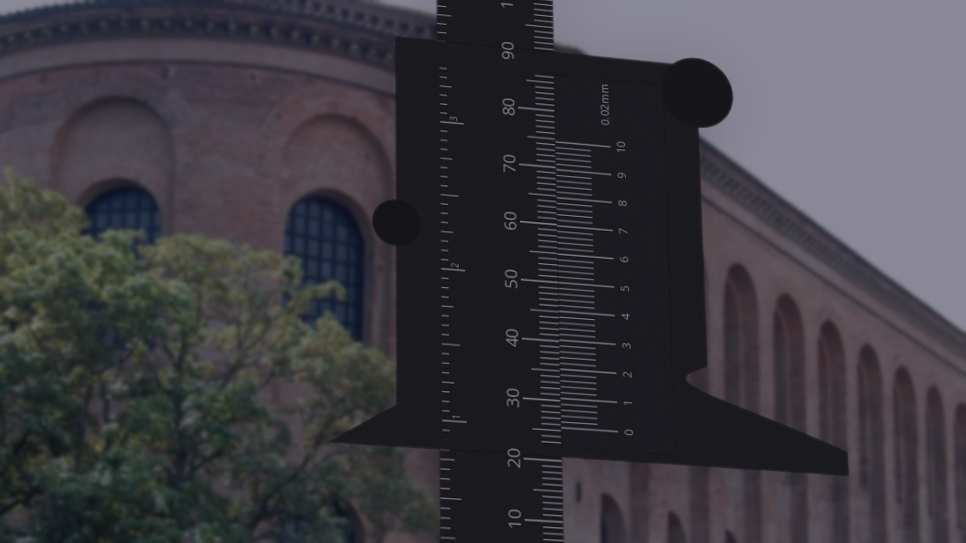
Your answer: 25.5mm
